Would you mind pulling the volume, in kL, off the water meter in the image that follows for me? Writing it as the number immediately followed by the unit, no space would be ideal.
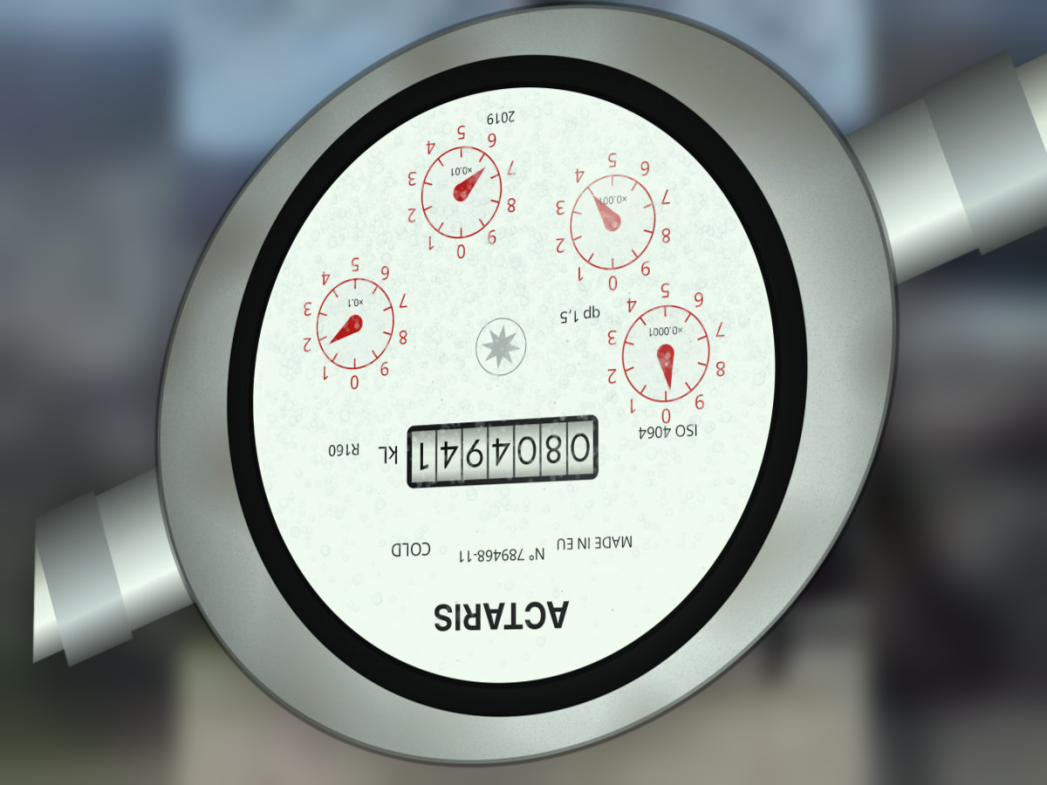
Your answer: 804941.1639kL
